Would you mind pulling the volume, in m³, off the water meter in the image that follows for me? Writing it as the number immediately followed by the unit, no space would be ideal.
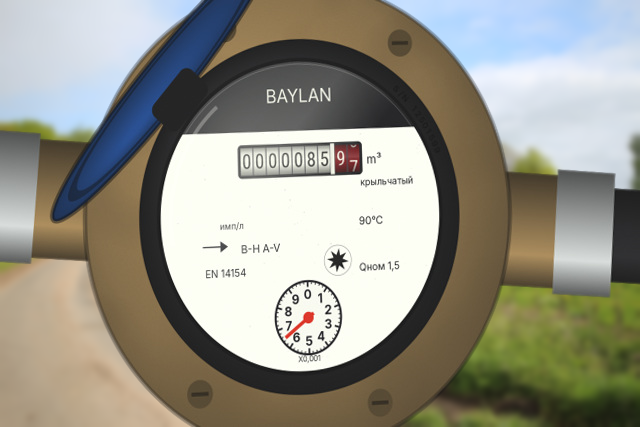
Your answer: 85.966m³
